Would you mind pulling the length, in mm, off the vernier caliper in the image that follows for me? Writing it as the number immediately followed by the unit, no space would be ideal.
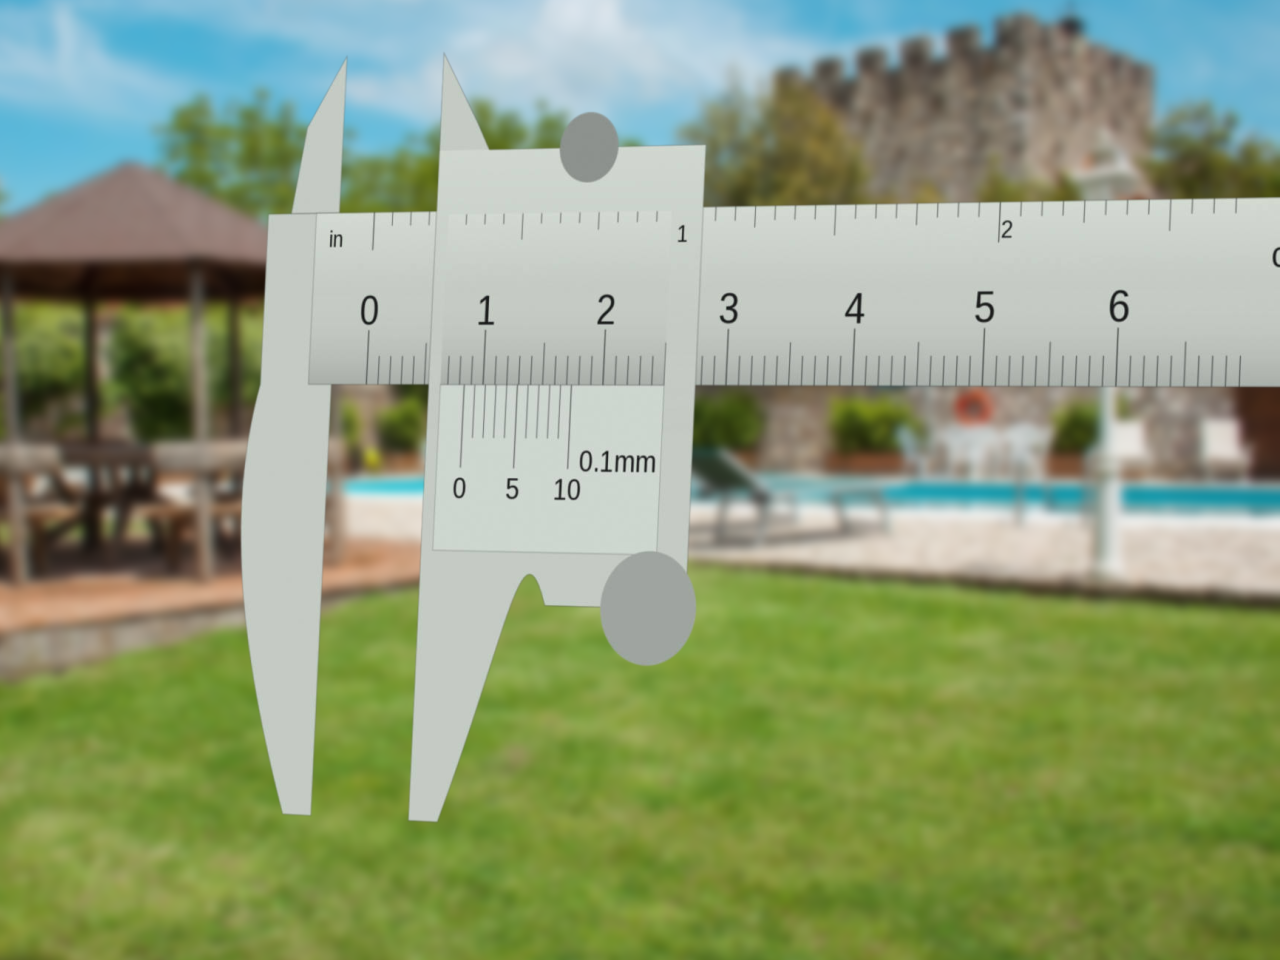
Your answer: 8.4mm
